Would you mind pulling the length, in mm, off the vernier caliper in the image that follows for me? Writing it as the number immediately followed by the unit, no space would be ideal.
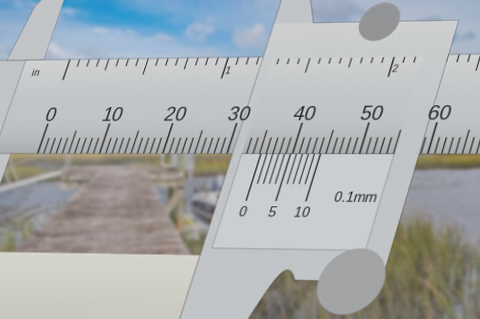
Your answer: 35.2mm
